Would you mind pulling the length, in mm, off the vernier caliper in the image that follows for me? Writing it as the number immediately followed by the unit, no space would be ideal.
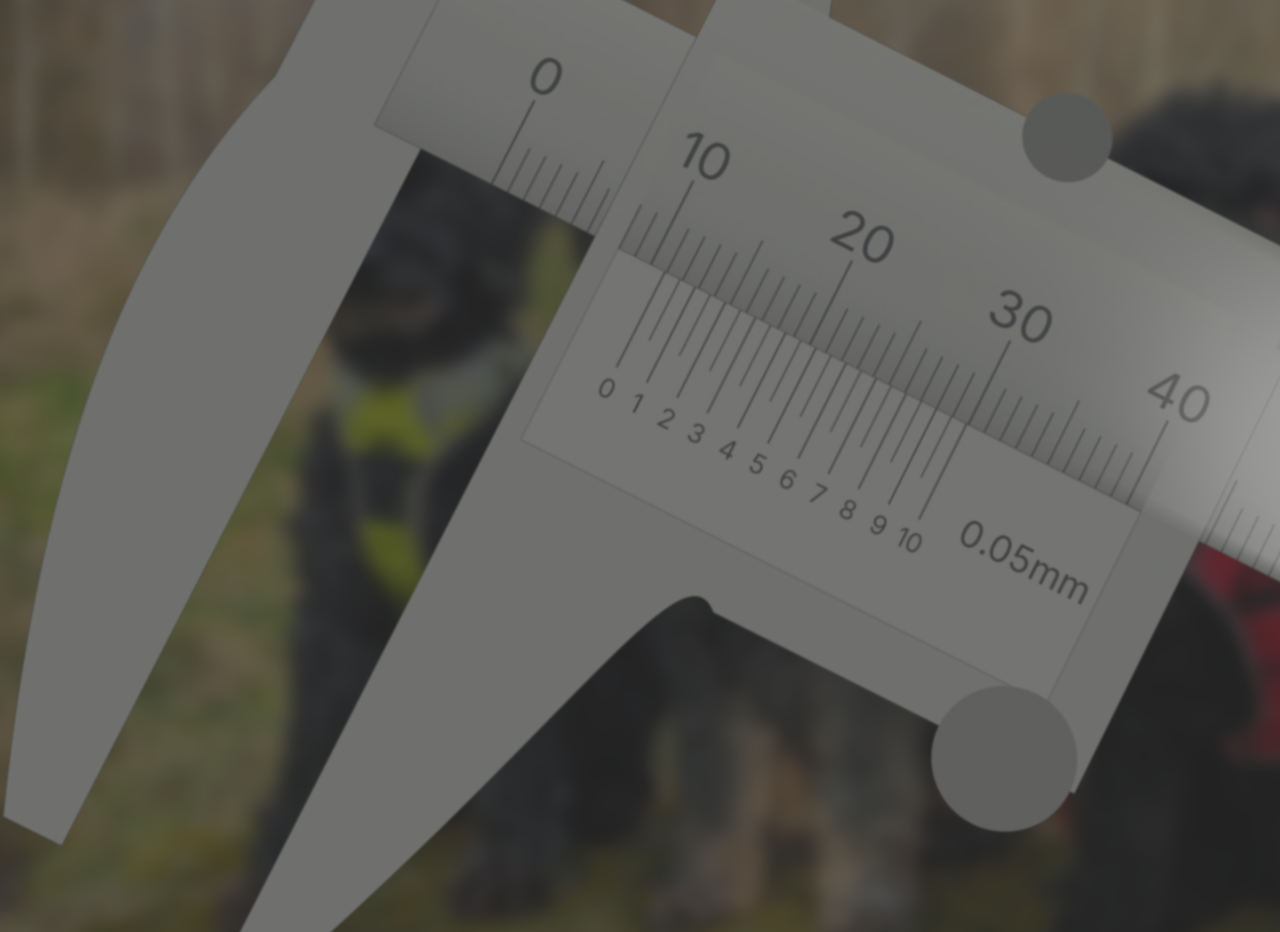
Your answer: 10.9mm
